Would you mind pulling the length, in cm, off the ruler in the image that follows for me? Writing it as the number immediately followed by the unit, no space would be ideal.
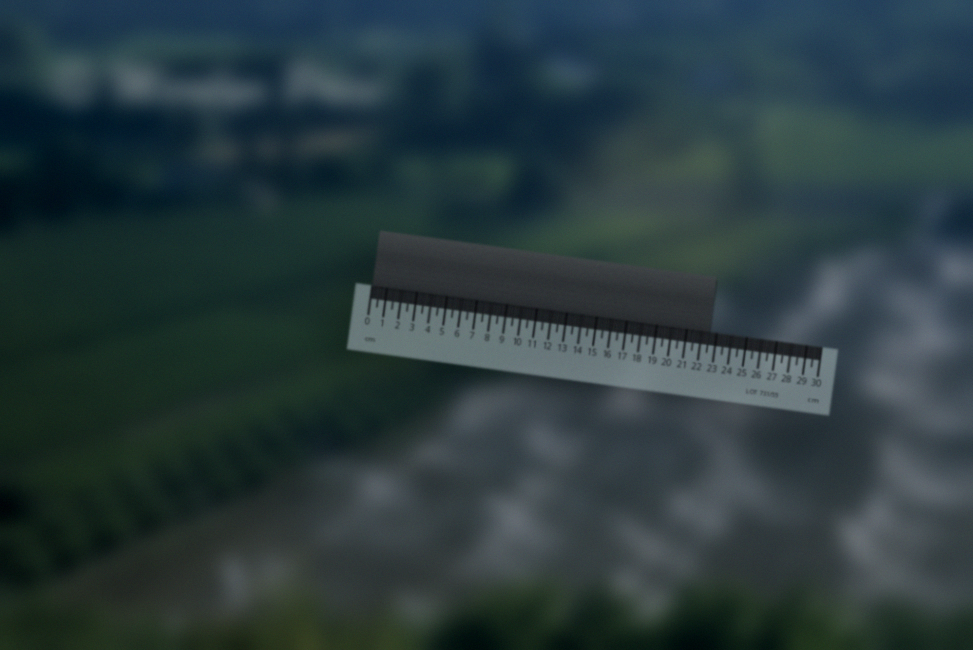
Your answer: 22.5cm
